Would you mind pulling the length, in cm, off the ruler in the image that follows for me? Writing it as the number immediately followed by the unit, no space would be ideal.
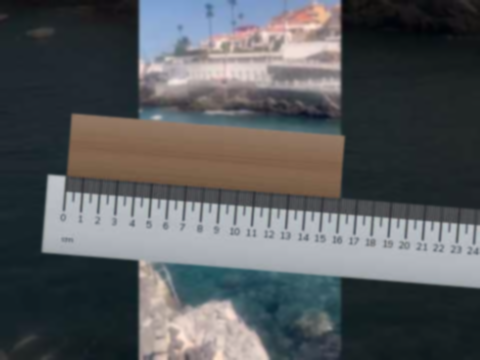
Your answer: 16cm
